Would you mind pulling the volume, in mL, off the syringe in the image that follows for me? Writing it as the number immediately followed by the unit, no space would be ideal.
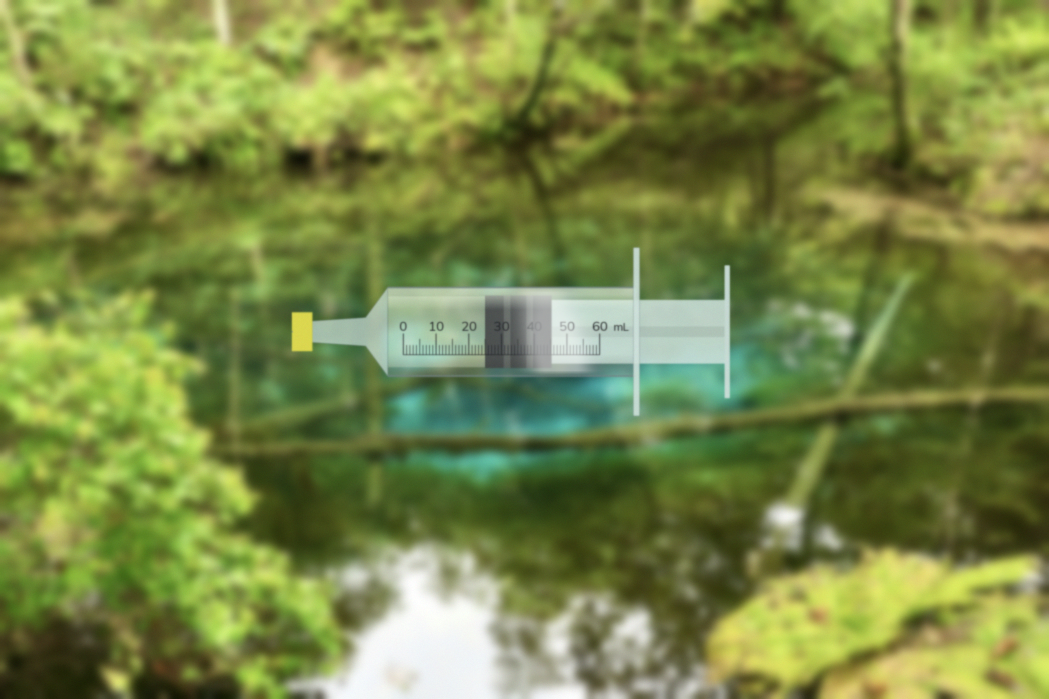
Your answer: 25mL
